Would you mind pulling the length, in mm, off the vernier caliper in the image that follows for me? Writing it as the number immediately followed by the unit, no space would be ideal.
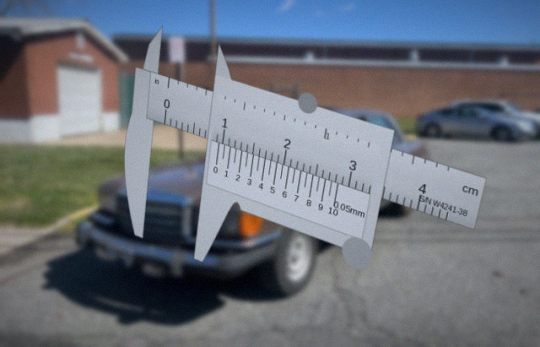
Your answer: 9.4mm
